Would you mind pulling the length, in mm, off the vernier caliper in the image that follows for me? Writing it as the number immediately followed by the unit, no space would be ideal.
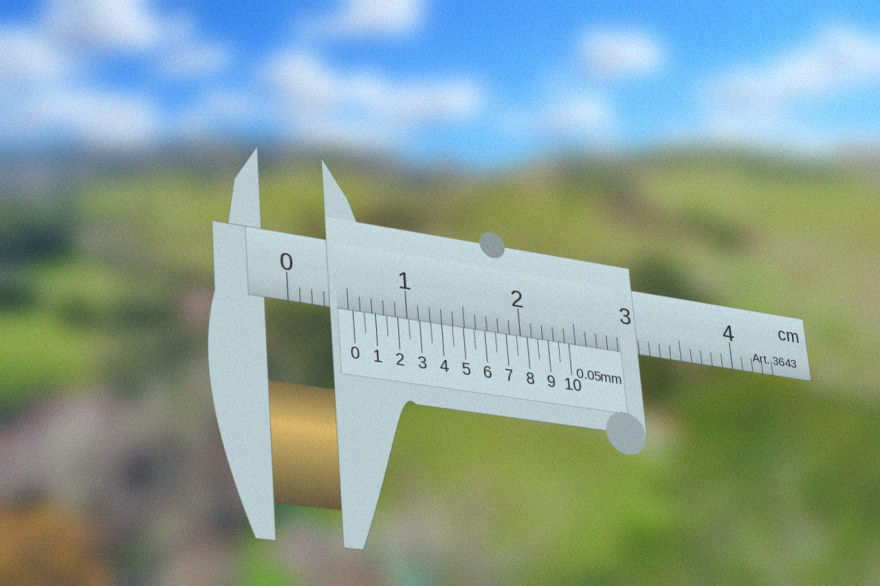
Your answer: 5.4mm
